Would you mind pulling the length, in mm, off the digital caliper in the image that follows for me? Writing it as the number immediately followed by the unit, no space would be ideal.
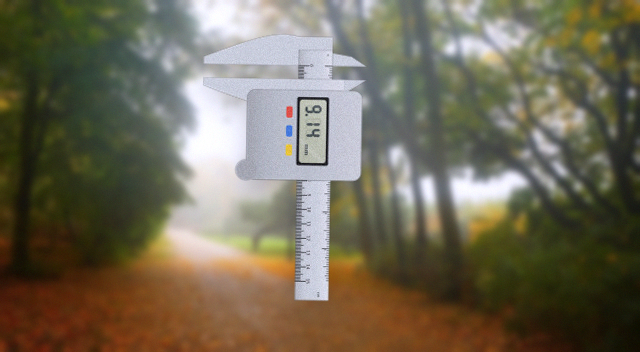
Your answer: 9.14mm
